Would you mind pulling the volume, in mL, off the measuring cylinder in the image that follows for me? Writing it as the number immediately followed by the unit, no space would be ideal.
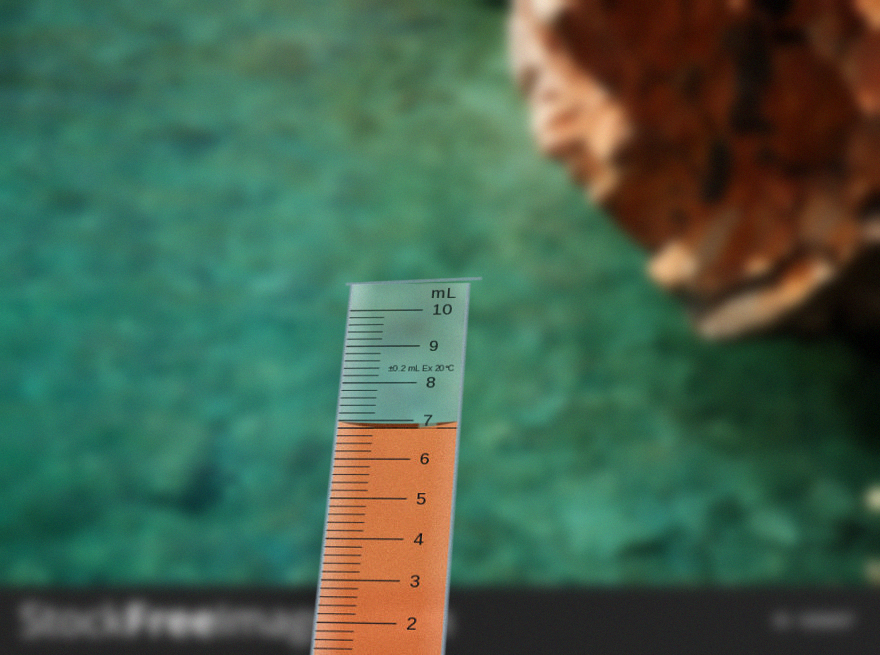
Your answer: 6.8mL
